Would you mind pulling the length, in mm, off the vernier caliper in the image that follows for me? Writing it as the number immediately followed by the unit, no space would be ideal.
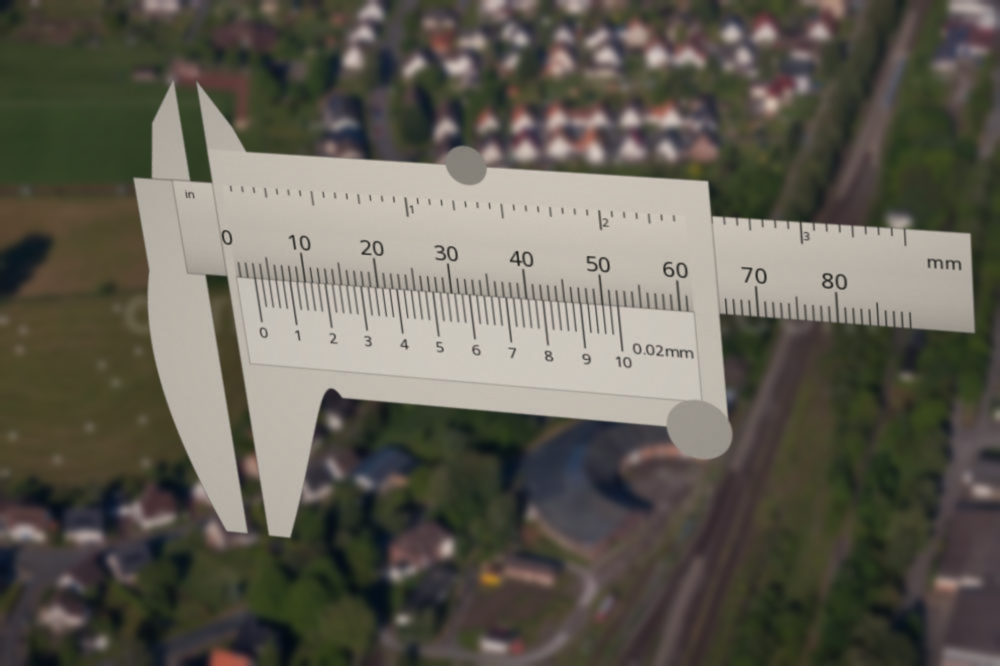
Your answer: 3.0mm
